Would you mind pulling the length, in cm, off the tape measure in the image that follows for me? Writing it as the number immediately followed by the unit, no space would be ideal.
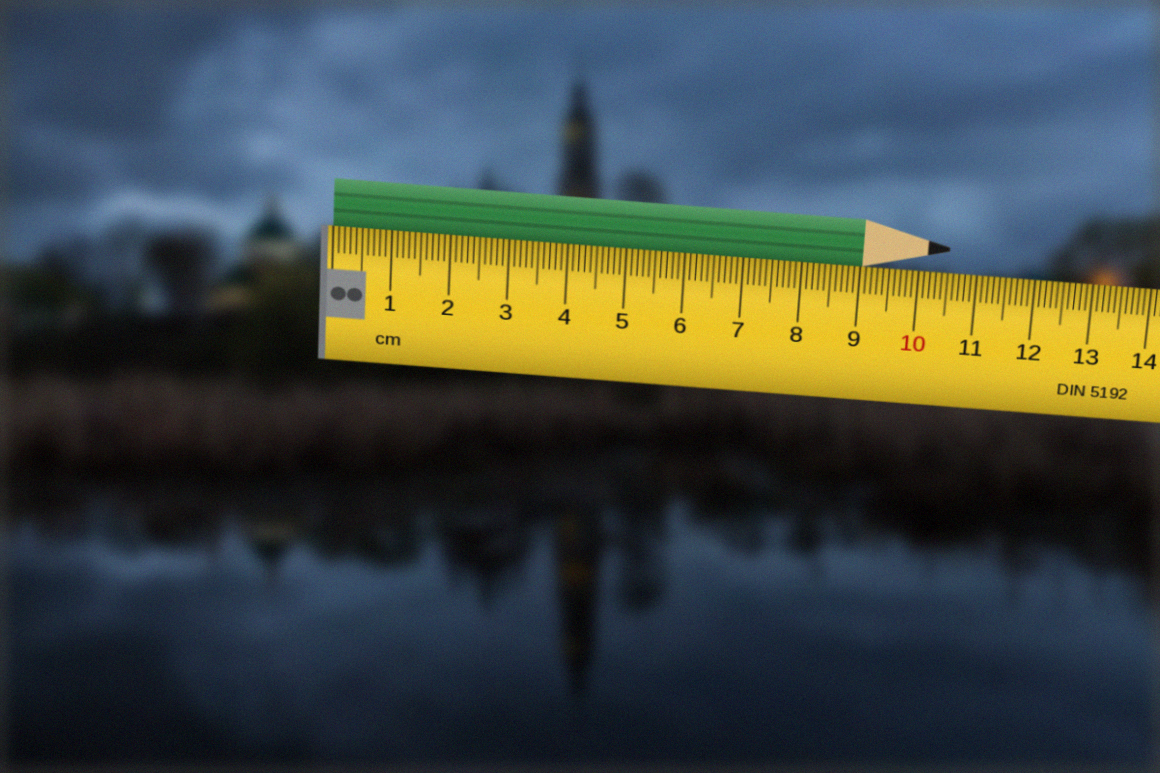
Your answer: 10.5cm
